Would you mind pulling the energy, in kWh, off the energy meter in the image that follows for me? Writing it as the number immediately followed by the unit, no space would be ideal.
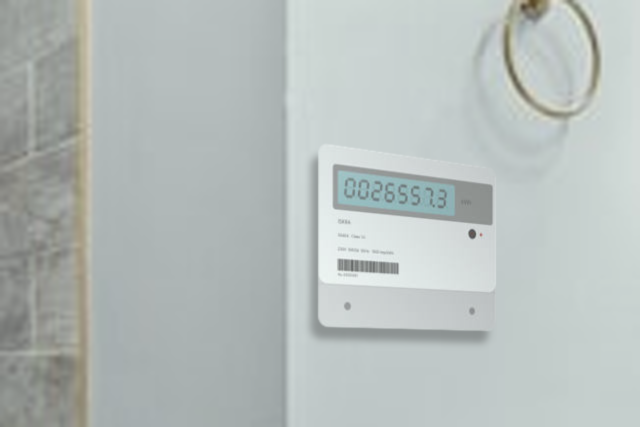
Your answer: 26557.3kWh
